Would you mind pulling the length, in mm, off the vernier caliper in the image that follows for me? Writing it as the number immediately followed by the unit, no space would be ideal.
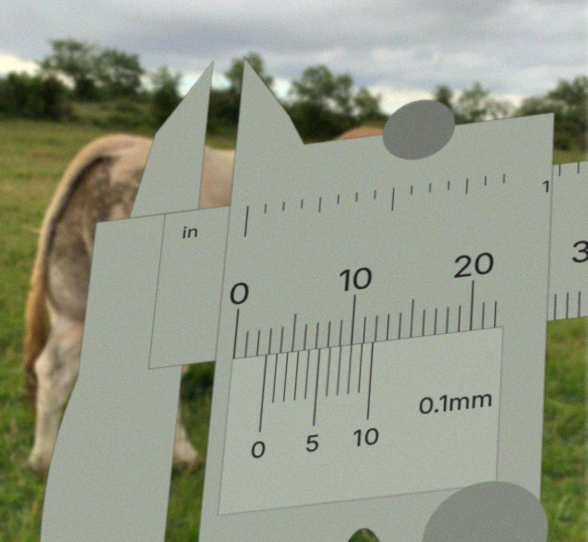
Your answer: 2.8mm
